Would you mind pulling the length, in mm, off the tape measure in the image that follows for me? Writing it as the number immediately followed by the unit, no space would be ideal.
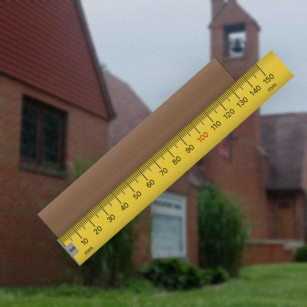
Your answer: 135mm
